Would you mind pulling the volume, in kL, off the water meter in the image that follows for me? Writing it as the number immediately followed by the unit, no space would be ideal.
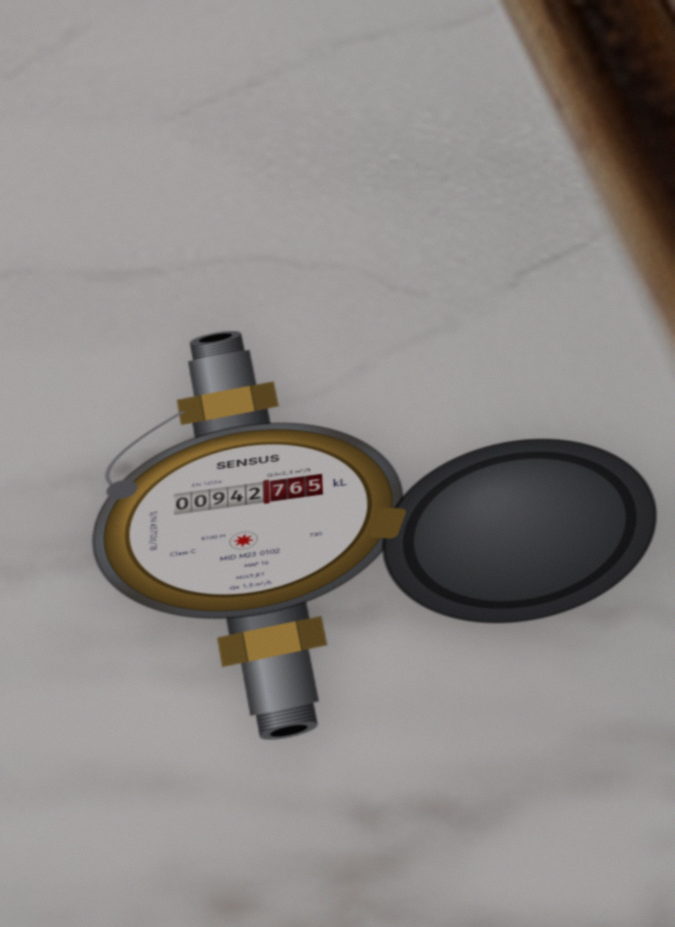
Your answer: 942.765kL
